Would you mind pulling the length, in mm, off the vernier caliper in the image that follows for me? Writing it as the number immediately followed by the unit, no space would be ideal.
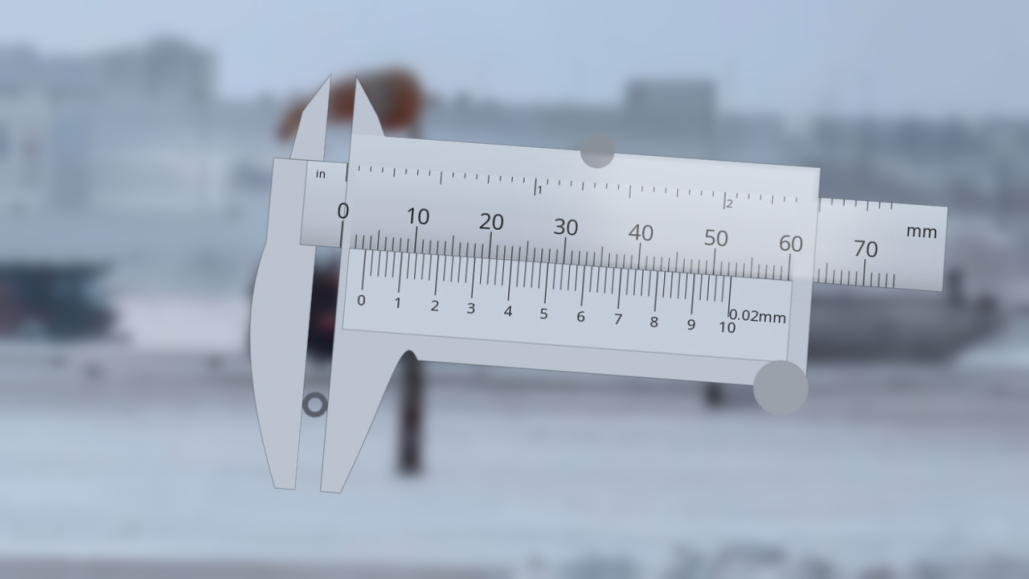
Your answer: 3.4mm
